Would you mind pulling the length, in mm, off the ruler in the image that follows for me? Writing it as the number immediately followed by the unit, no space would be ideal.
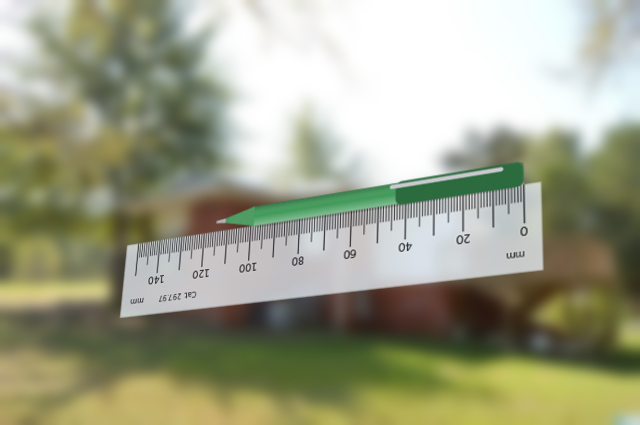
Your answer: 115mm
